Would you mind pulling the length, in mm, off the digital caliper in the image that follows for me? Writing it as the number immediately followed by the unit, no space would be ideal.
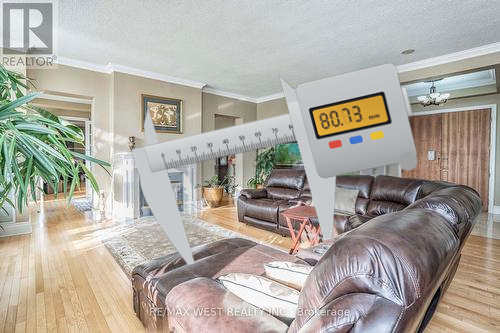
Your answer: 80.73mm
